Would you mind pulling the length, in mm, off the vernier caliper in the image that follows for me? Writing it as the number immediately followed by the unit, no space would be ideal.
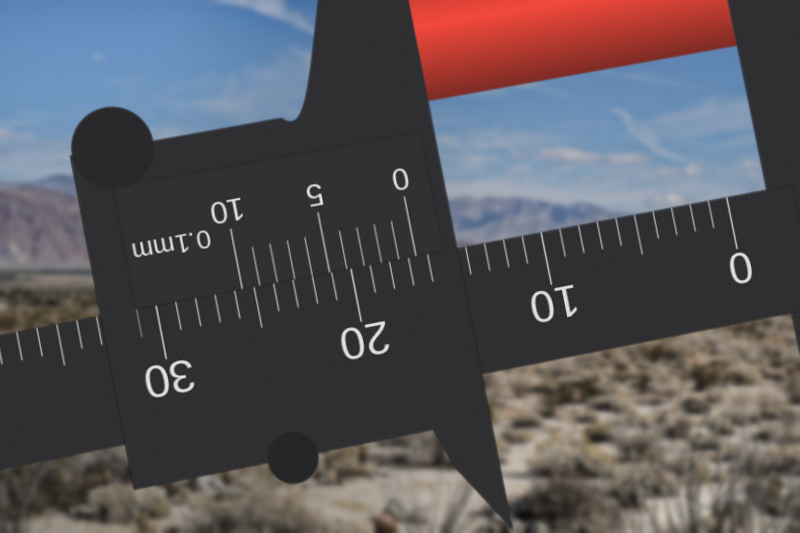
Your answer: 16.6mm
